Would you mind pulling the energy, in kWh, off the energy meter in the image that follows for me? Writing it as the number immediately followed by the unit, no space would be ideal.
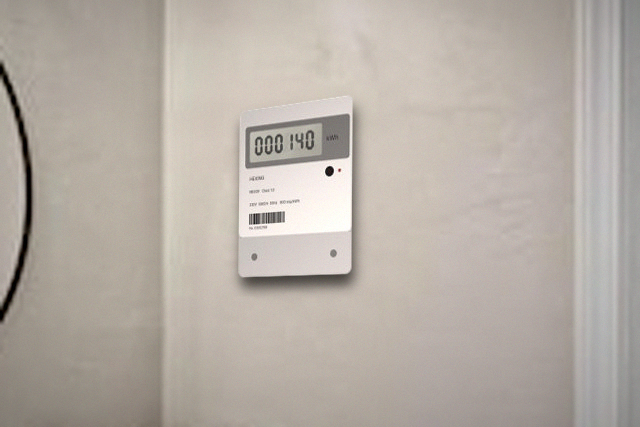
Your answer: 140kWh
